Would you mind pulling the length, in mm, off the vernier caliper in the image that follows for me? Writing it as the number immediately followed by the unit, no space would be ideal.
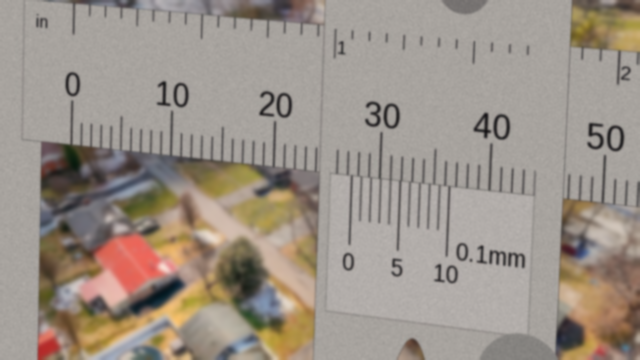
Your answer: 27.4mm
